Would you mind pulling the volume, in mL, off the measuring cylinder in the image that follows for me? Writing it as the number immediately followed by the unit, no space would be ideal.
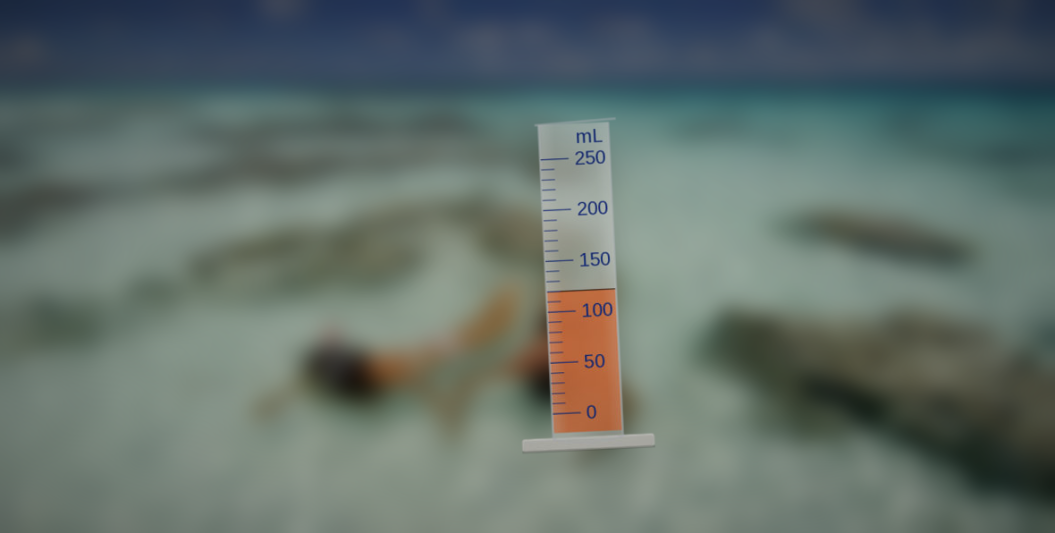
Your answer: 120mL
